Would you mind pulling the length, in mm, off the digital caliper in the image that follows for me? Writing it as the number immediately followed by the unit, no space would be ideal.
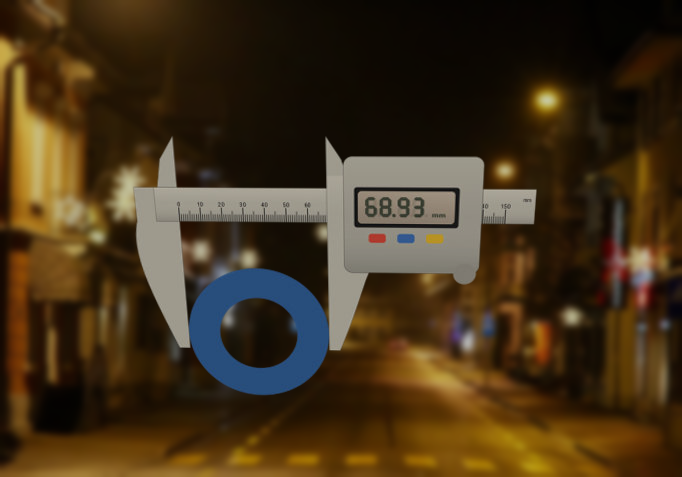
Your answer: 68.93mm
